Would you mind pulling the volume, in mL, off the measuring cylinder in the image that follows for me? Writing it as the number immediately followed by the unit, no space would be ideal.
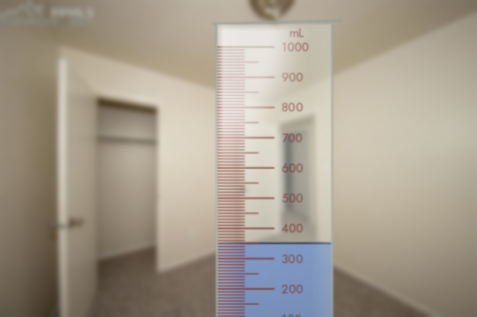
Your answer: 350mL
